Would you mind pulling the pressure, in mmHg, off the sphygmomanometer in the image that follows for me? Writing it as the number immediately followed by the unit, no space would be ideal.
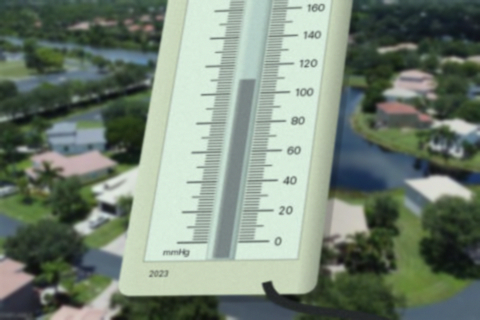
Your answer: 110mmHg
